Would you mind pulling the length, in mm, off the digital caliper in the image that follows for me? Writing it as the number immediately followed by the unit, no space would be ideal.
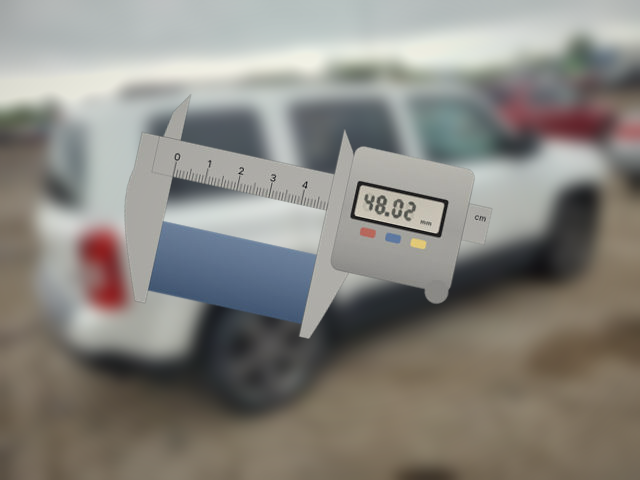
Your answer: 48.02mm
